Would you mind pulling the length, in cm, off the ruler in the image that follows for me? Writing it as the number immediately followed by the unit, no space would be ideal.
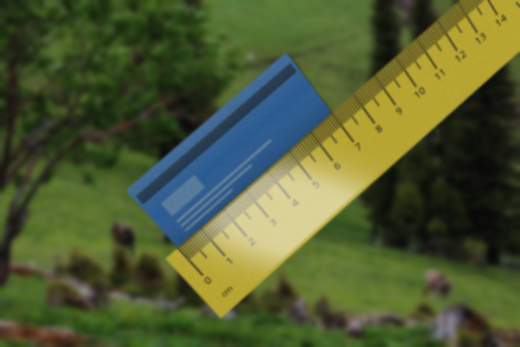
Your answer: 7cm
